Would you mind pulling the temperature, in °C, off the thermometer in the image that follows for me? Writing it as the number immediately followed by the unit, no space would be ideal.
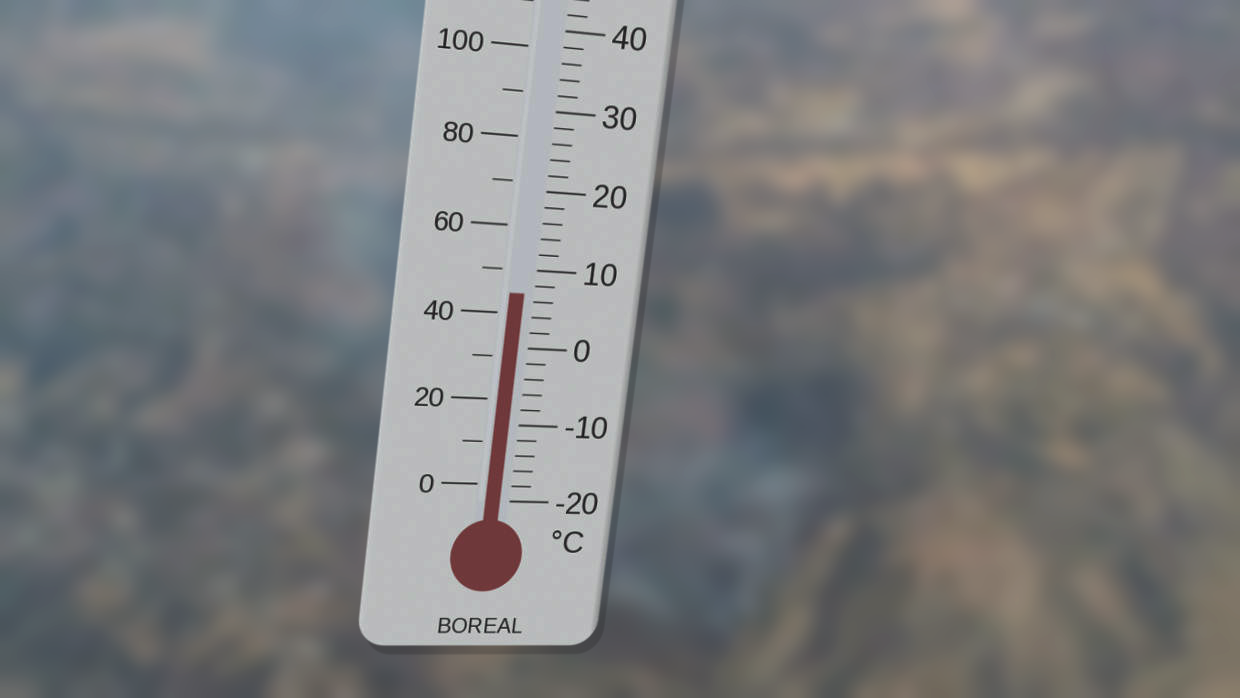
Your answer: 7°C
